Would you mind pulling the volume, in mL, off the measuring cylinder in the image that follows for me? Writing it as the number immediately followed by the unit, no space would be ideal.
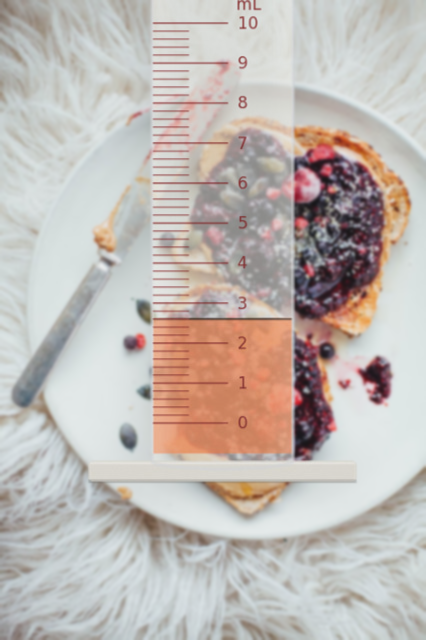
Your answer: 2.6mL
